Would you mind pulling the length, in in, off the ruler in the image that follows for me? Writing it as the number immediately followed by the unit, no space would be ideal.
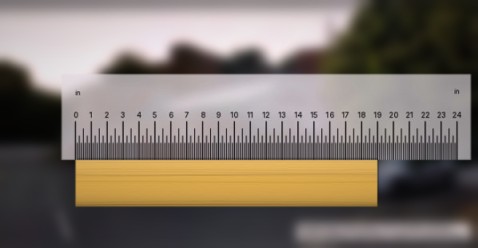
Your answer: 19in
